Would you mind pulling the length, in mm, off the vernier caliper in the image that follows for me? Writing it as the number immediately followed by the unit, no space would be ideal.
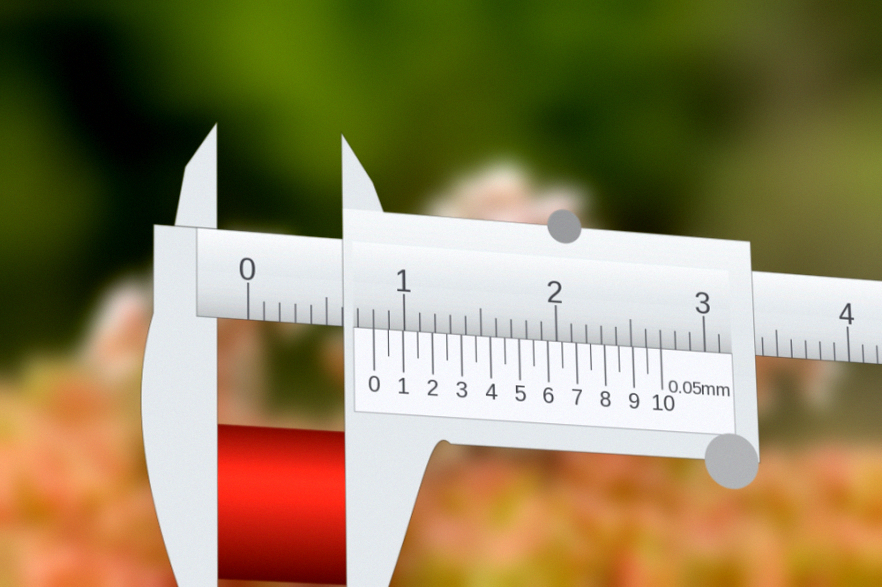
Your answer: 8.0mm
